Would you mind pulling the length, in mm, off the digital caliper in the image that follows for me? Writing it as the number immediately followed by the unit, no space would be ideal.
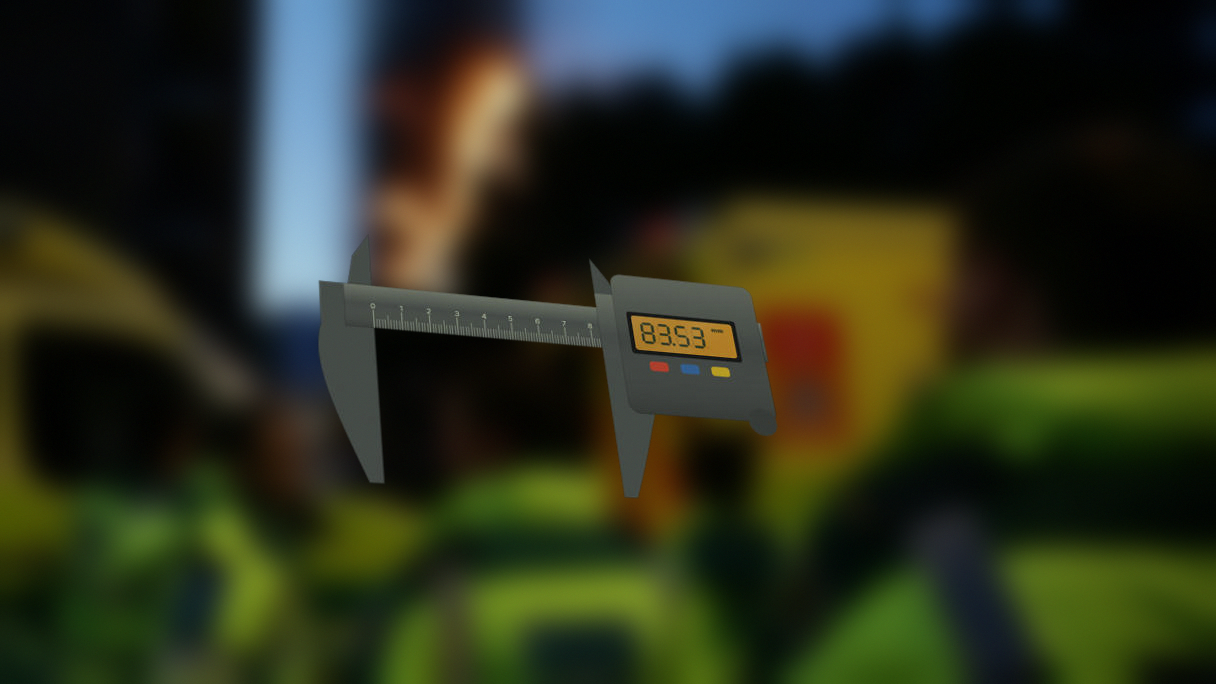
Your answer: 83.53mm
